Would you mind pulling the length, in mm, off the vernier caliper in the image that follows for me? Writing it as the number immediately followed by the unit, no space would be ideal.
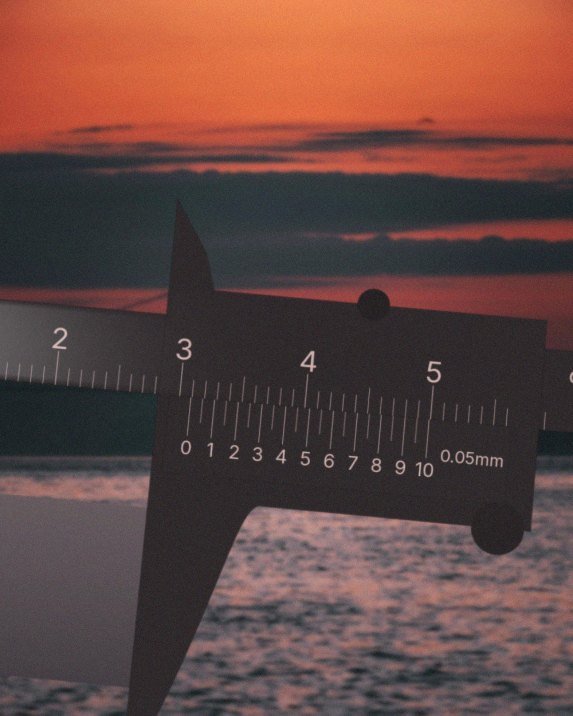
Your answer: 30.9mm
